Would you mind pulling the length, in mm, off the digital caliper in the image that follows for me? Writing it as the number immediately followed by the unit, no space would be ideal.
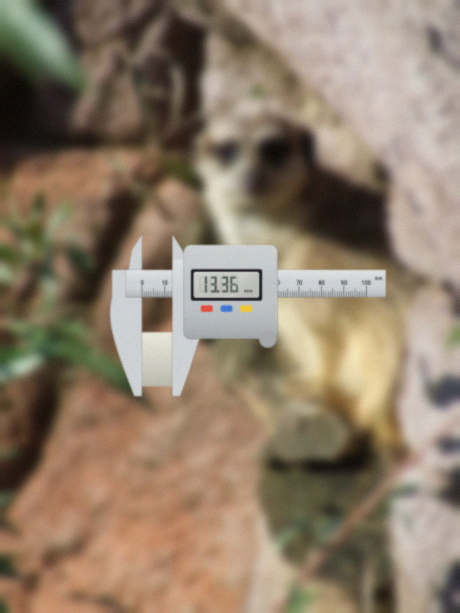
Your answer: 13.36mm
